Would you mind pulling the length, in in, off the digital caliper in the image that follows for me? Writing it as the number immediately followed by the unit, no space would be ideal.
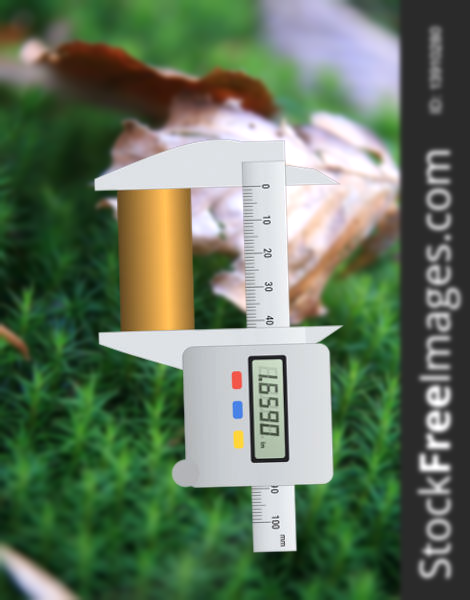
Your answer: 1.6590in
